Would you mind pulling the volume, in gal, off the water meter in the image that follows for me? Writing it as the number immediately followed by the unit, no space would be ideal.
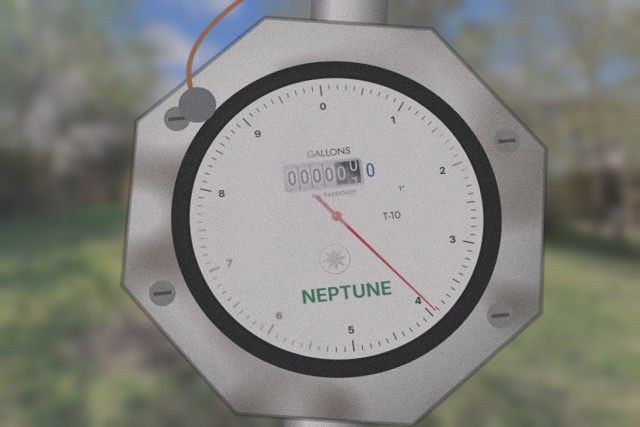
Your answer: 3.9gal
